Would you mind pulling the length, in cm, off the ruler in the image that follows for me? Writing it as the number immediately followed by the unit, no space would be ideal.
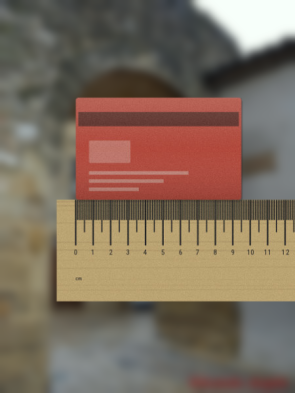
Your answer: 9.5cm
